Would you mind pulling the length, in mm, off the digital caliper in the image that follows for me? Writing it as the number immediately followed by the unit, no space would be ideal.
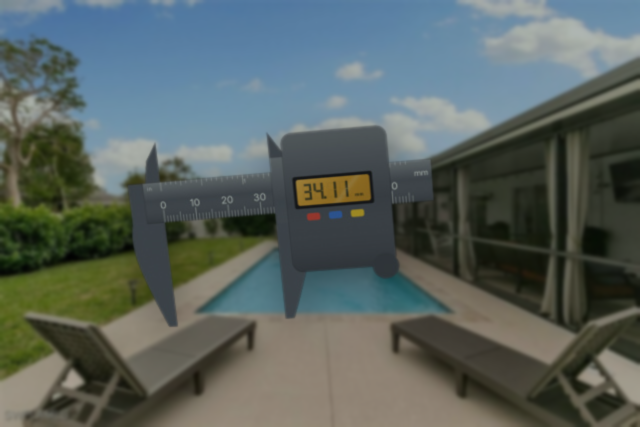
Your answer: 34.11mm
